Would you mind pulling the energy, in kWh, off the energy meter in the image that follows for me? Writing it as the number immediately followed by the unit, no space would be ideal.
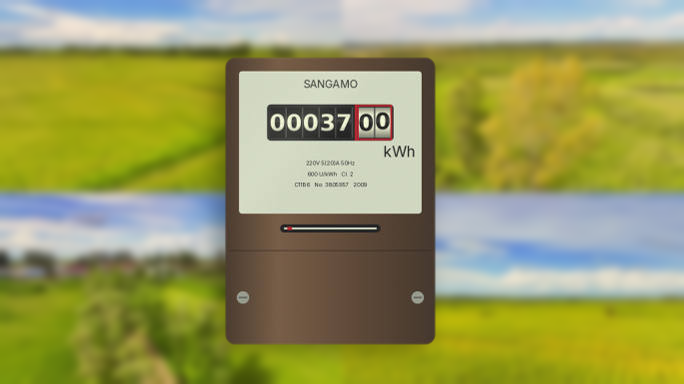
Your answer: 37.00kWh
